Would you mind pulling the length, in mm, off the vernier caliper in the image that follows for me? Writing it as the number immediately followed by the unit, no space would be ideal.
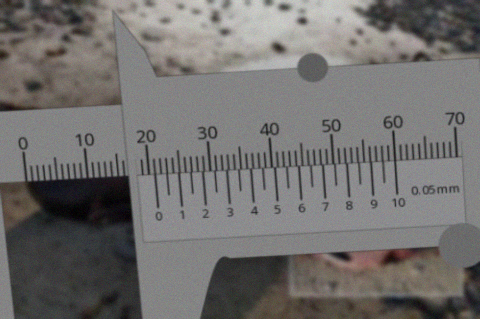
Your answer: 21.0mm
